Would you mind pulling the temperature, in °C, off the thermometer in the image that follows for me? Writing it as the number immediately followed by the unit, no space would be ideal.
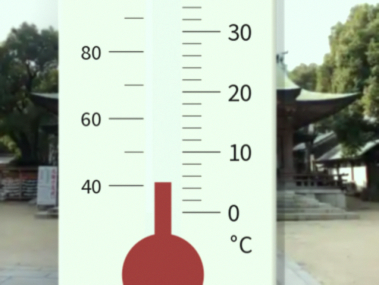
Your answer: 5°C
